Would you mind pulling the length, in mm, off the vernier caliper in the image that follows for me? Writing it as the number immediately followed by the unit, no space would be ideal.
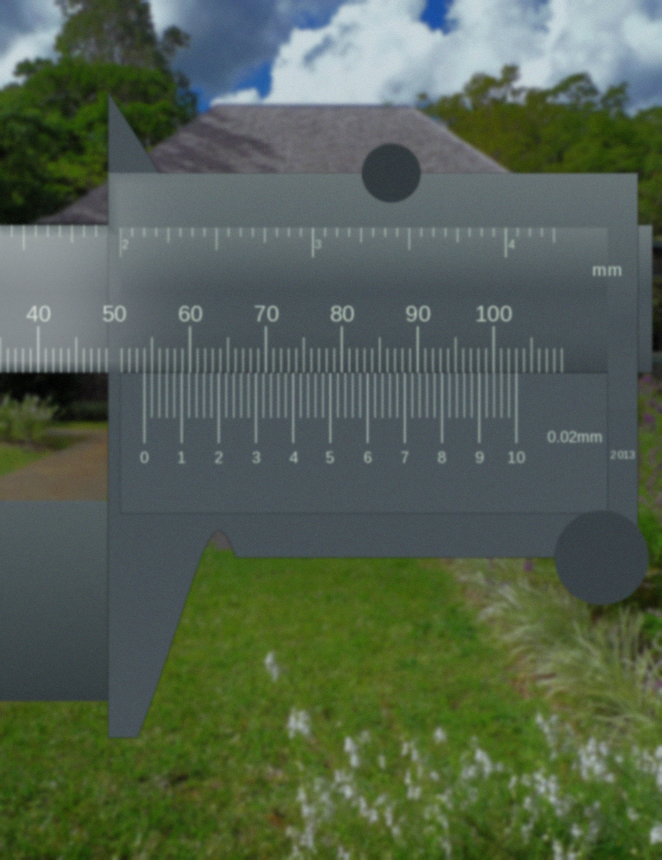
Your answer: 54.0mm
